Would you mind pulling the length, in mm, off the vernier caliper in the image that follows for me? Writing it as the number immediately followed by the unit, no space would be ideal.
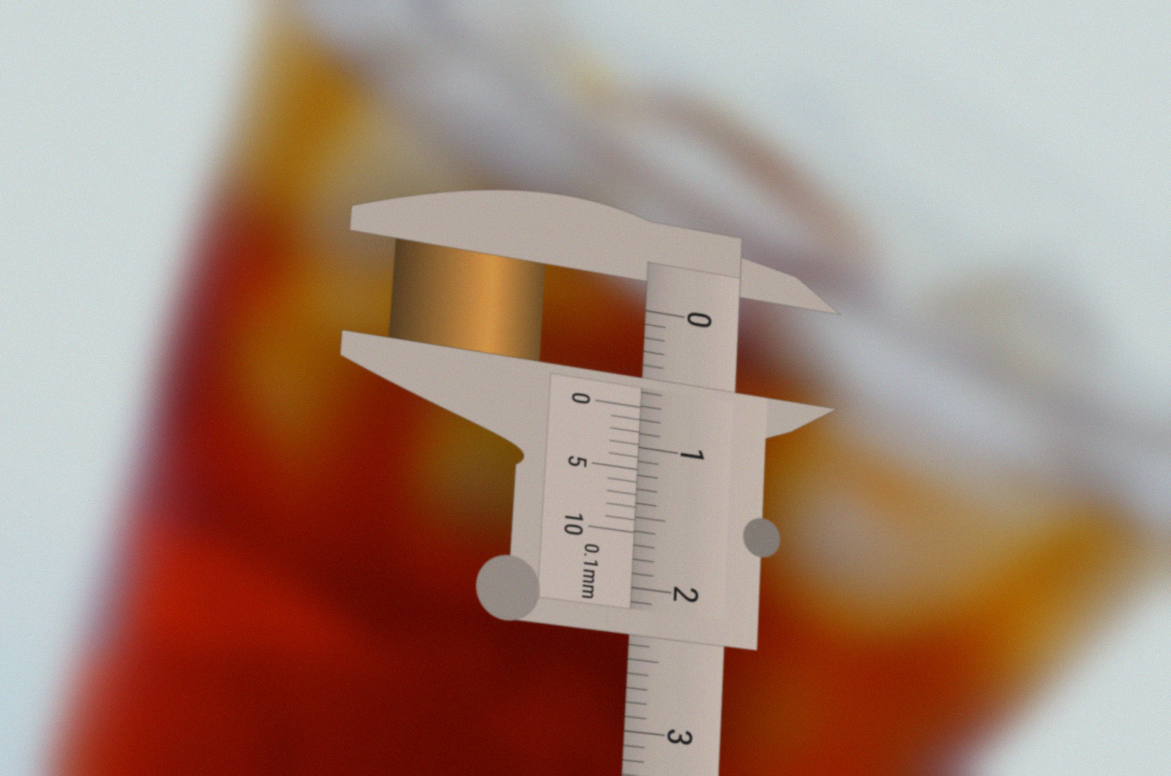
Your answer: 7.1mm
